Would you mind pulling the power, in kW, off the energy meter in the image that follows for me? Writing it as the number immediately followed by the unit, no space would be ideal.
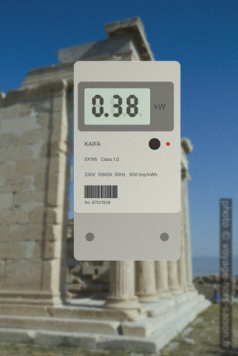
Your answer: 0.38kW
